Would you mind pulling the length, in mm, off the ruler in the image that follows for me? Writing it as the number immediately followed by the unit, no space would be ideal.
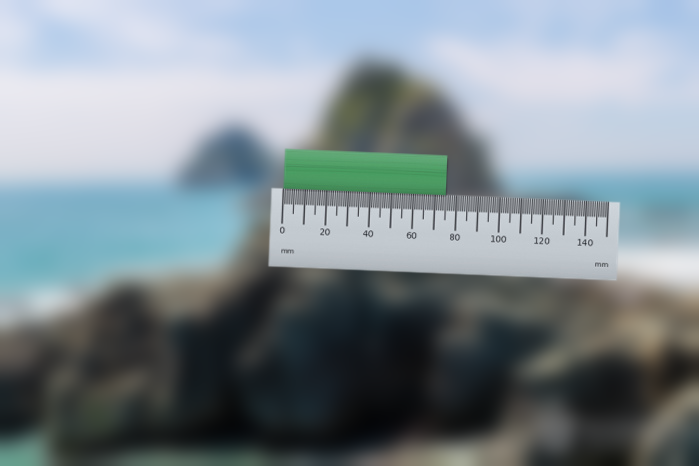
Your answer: 75mm
